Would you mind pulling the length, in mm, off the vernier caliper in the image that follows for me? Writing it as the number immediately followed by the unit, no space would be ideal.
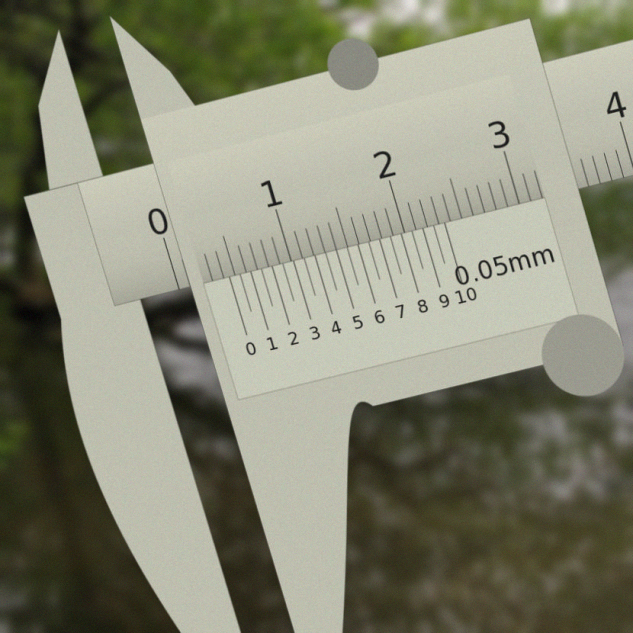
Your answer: 4.5mm
